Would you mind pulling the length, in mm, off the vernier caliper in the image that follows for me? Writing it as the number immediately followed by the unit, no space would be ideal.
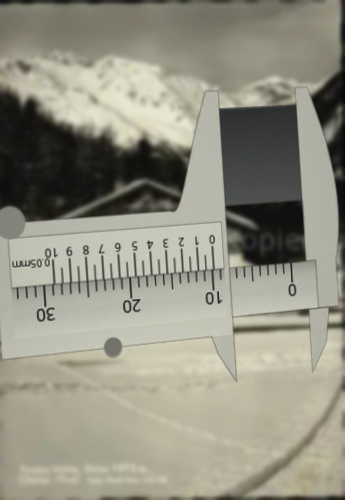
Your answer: 9.8mm
